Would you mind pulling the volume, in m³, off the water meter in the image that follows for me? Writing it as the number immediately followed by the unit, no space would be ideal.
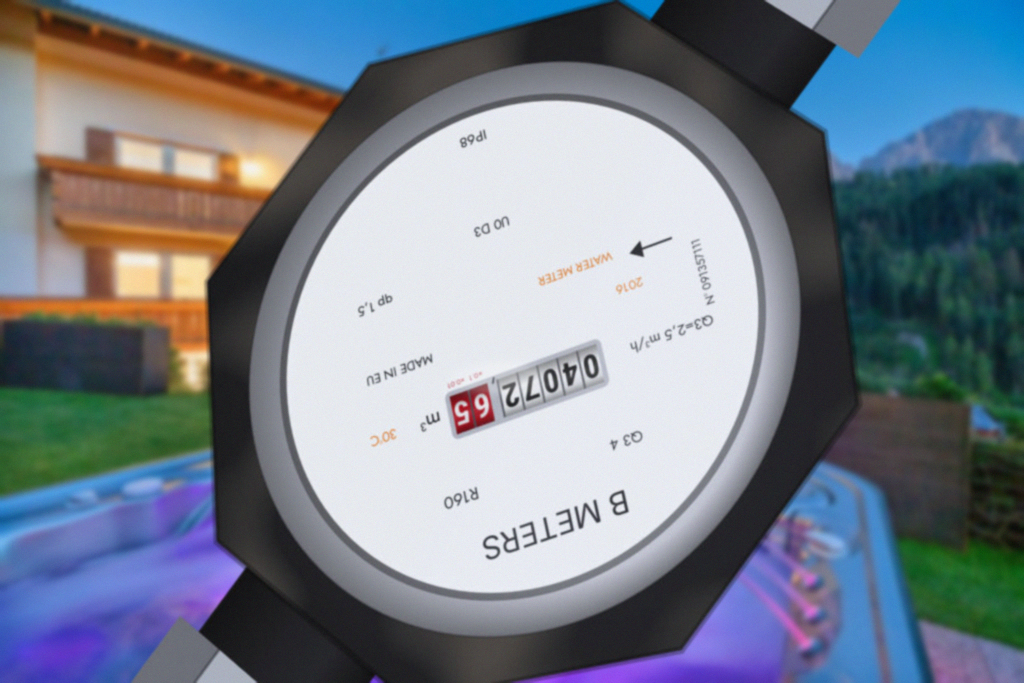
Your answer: 4072.65m³
